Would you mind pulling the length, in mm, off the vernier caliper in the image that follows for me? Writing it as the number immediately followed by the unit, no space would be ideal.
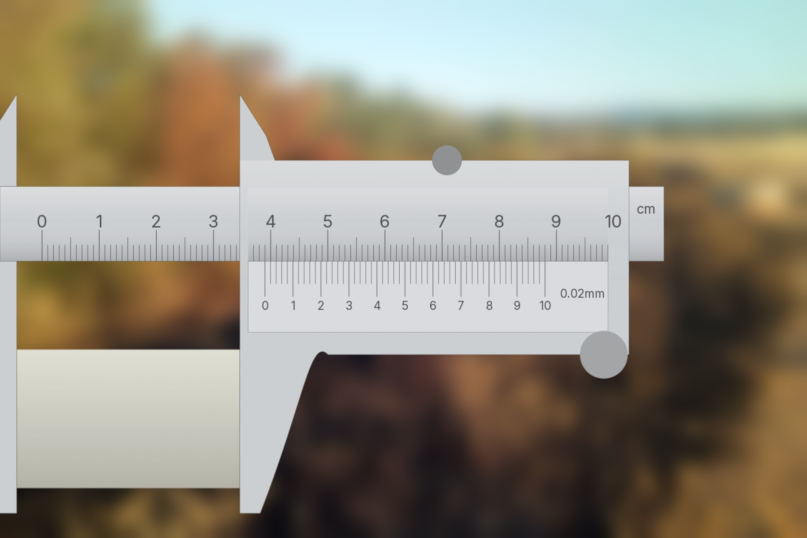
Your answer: 39.0mm
